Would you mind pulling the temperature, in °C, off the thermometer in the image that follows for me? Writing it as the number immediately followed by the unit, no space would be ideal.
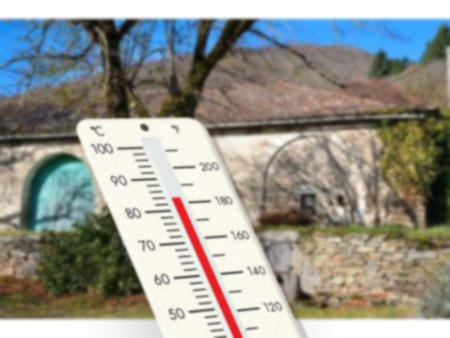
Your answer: 84°C
